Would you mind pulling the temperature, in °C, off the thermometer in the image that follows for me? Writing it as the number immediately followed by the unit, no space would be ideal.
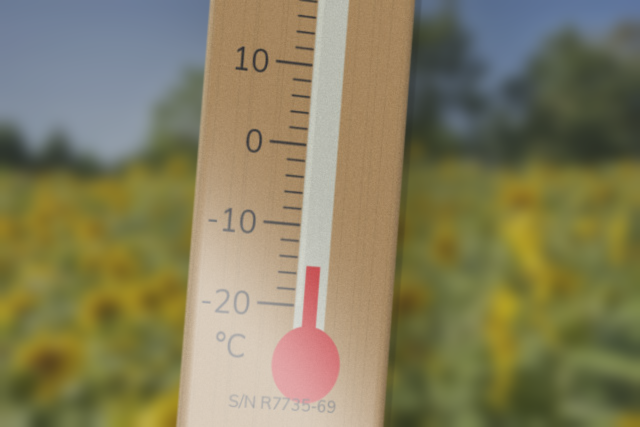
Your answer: -15°C
